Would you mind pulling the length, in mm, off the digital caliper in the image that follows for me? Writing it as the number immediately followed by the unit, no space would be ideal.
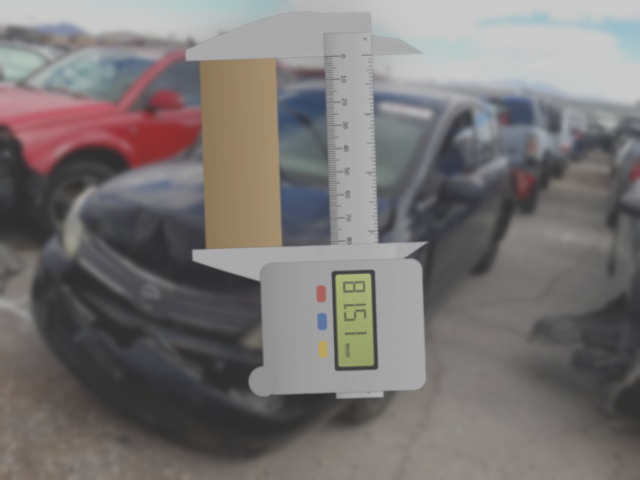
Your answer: 81.51mm
